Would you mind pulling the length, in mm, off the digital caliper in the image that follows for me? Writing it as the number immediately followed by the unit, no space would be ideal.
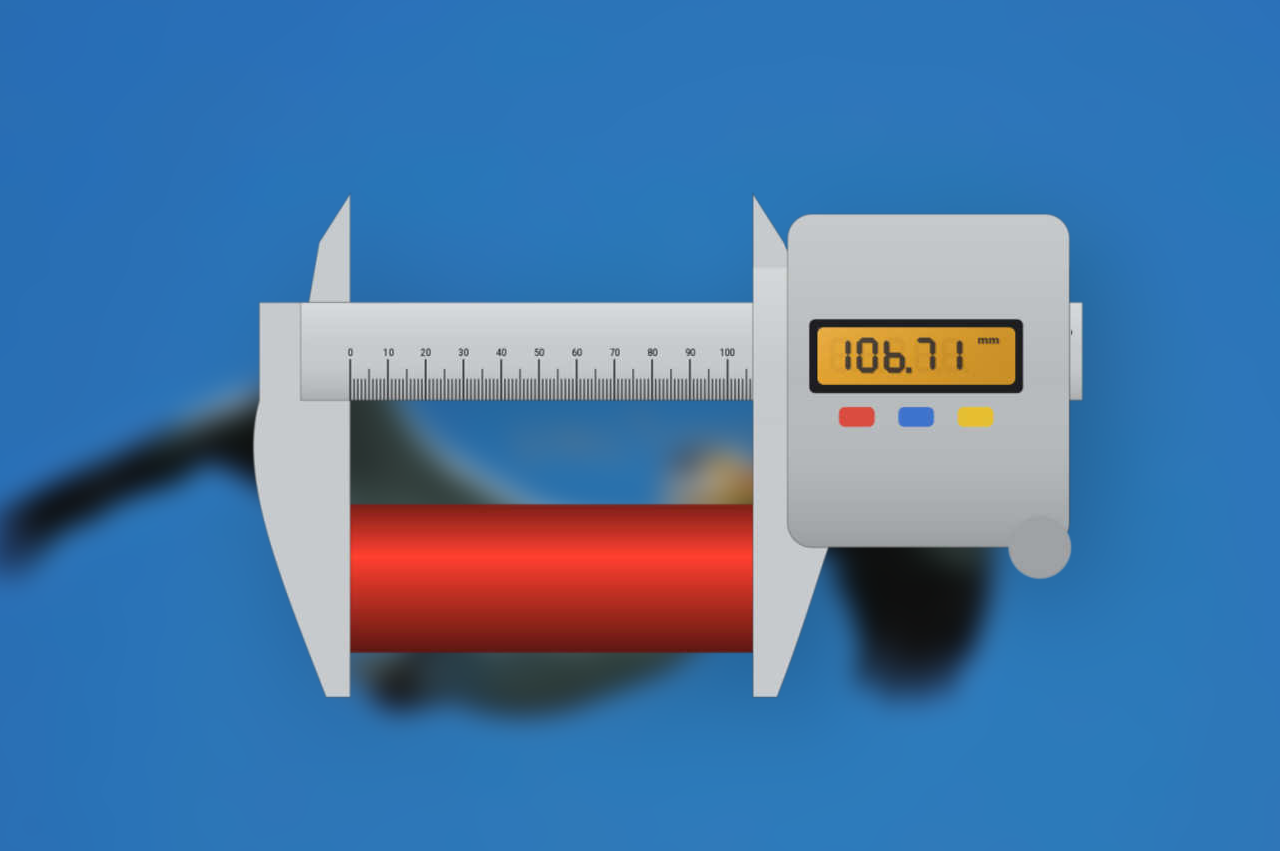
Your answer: 106.71mm
